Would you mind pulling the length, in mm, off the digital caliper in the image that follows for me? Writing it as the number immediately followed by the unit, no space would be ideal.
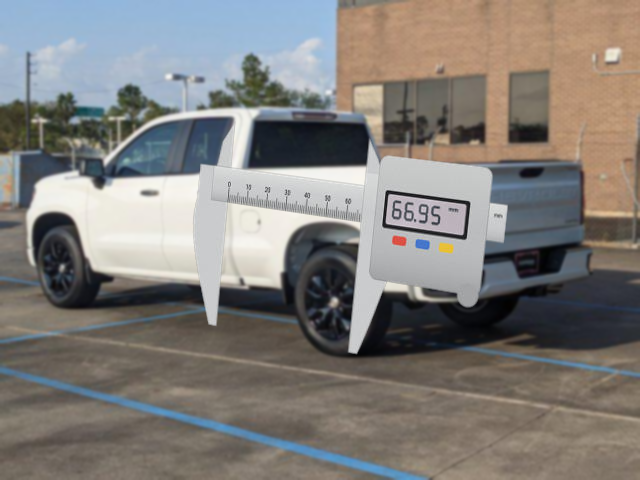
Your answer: 66.95mm
